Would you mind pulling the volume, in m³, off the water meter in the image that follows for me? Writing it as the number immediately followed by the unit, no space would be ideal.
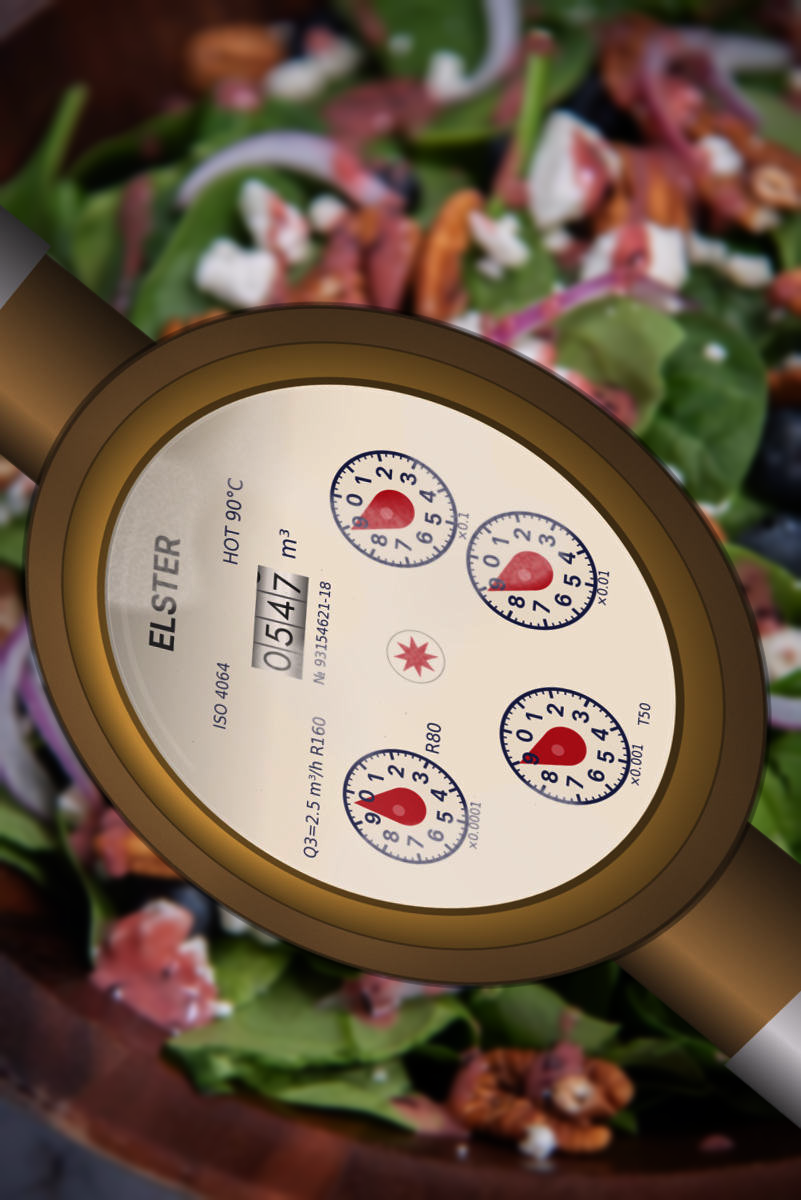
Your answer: 546.8889m³
